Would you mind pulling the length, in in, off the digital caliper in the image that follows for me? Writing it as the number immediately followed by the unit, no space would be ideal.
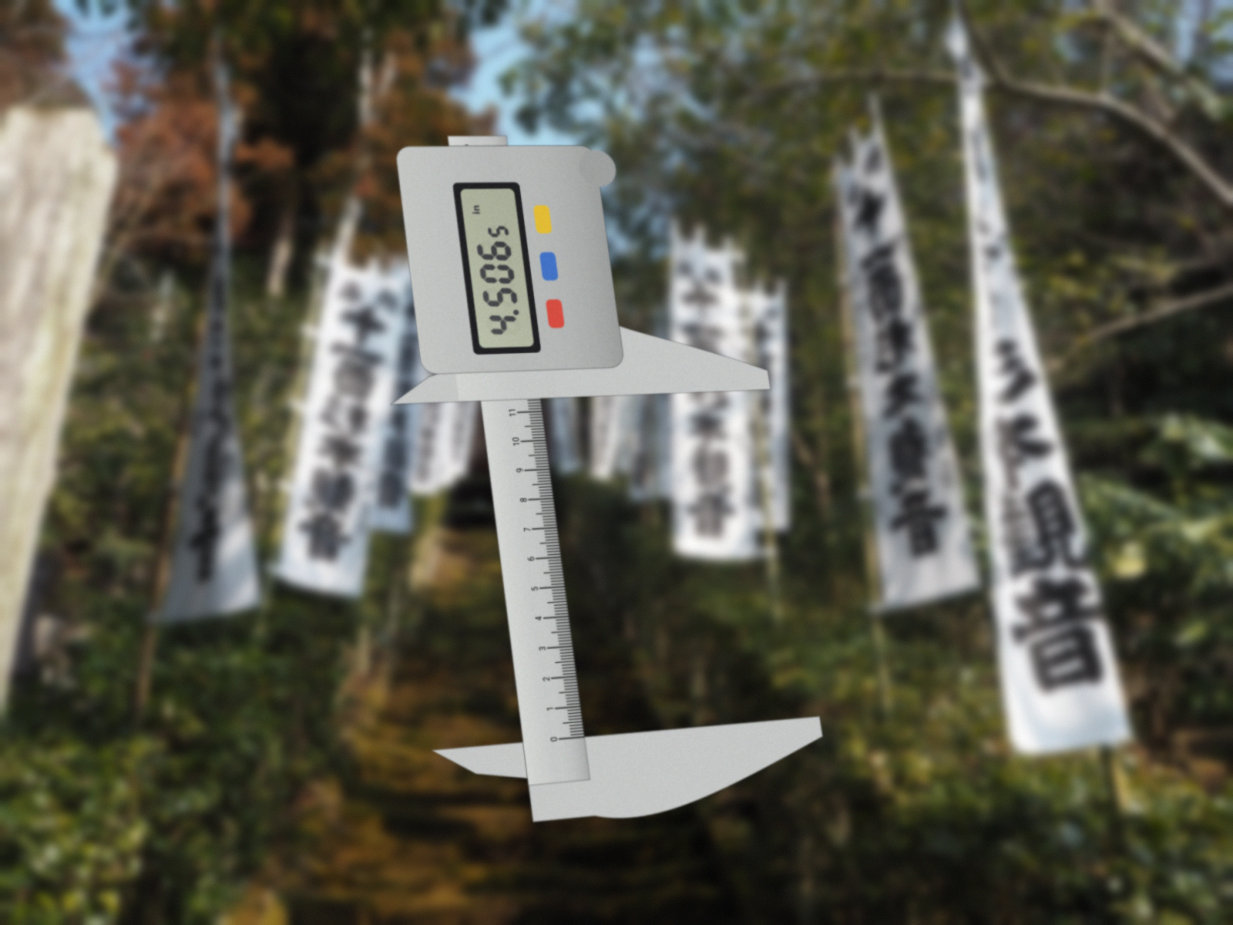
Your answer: 4.5065in
